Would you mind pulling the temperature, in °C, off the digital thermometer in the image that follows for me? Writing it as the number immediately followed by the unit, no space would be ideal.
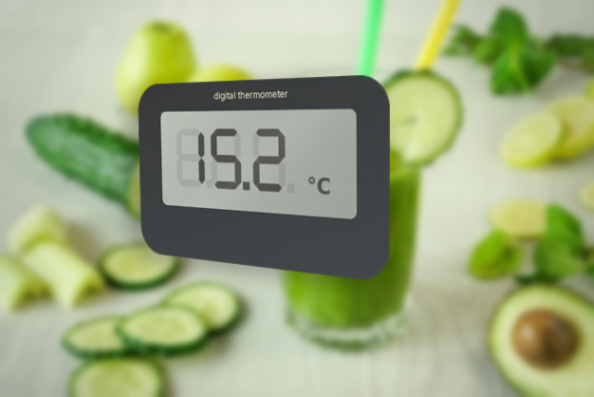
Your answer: 15.2°C
